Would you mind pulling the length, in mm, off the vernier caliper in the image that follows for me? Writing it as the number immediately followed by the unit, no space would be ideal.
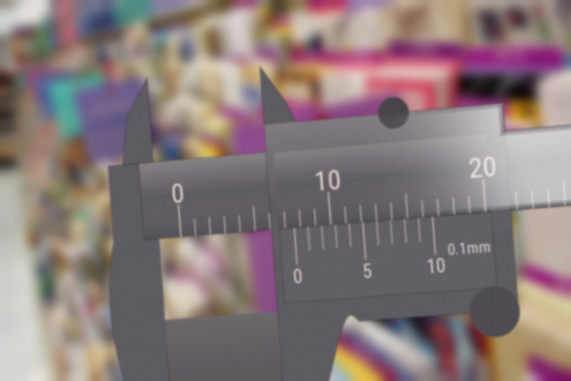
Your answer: 7.6mm
